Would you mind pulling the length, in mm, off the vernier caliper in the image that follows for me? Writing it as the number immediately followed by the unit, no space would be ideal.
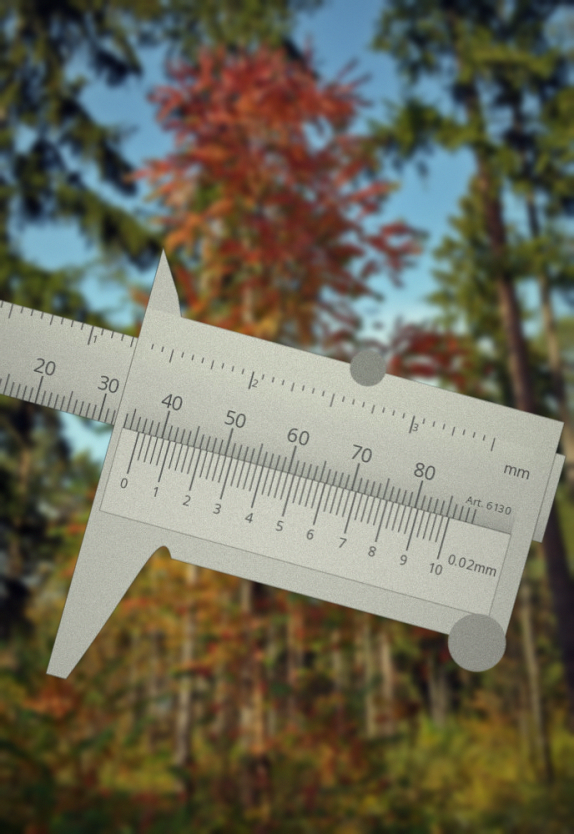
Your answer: 36.4mm
